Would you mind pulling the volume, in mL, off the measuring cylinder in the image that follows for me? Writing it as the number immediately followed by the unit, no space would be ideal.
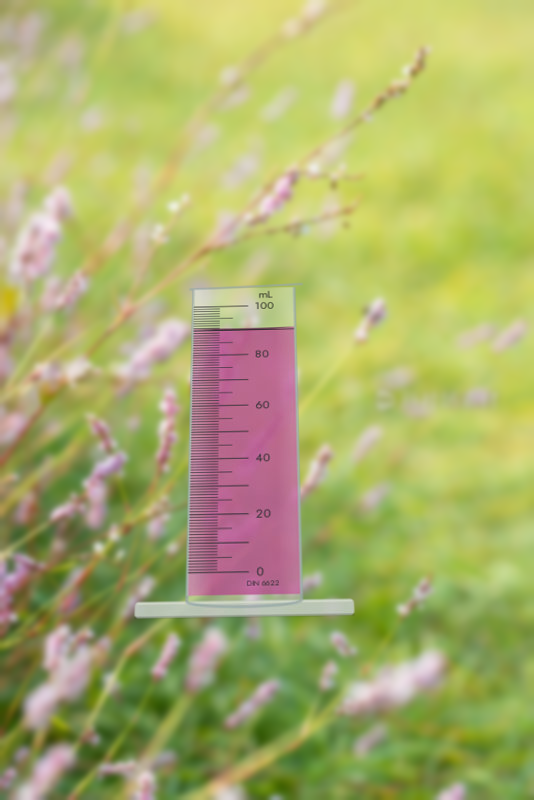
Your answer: 90mL
